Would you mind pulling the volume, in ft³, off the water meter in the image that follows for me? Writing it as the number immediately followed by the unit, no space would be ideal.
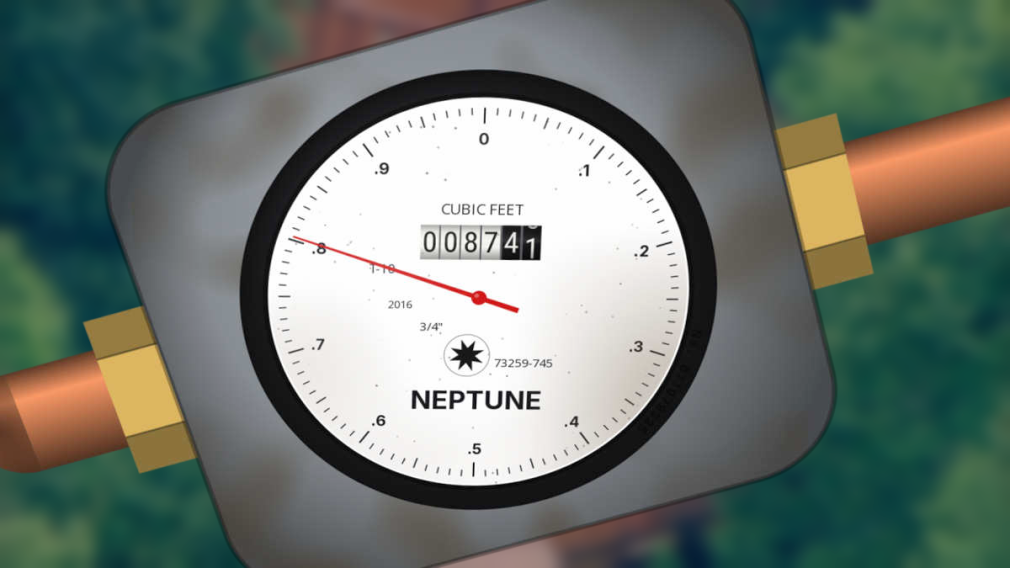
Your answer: 8740.80ft³
